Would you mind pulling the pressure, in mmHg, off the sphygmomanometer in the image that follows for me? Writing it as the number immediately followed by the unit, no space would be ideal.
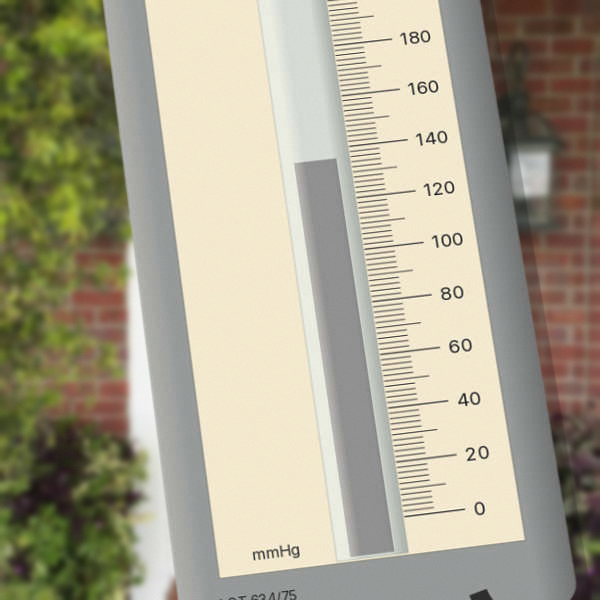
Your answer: 136mmHg
